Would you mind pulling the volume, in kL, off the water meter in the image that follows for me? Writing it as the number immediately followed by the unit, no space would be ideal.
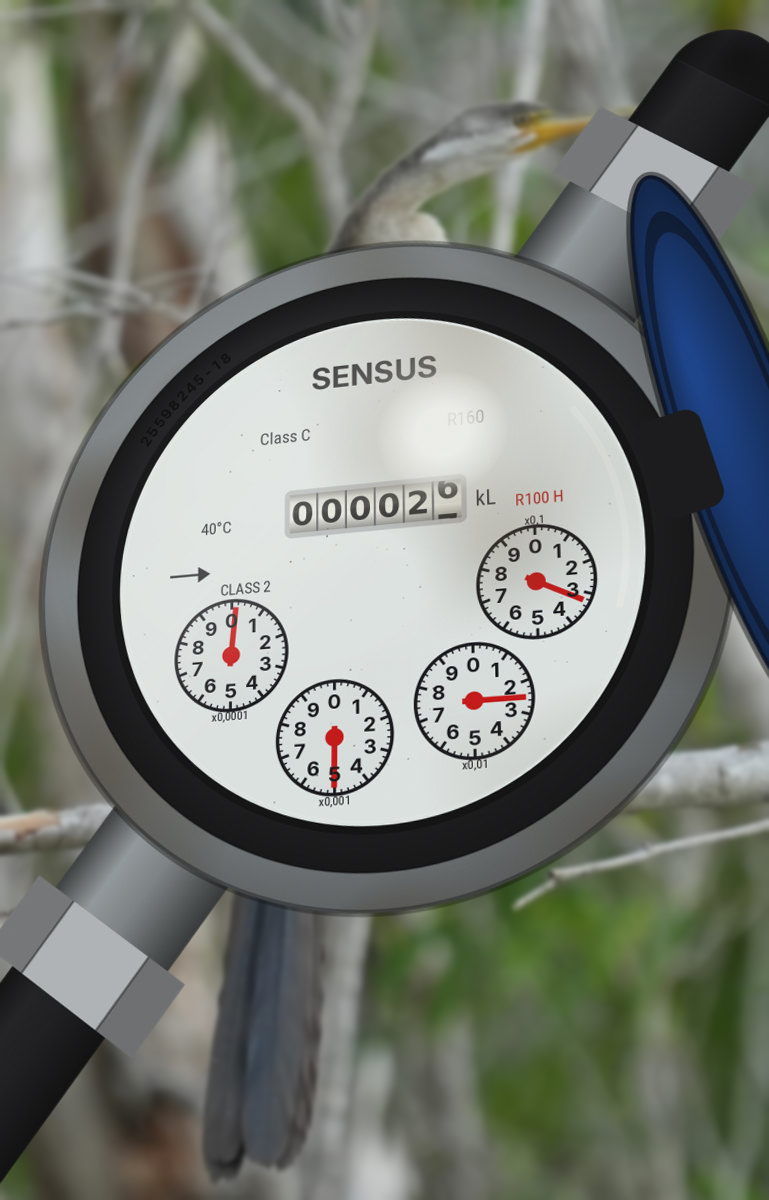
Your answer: 26.3250kL
